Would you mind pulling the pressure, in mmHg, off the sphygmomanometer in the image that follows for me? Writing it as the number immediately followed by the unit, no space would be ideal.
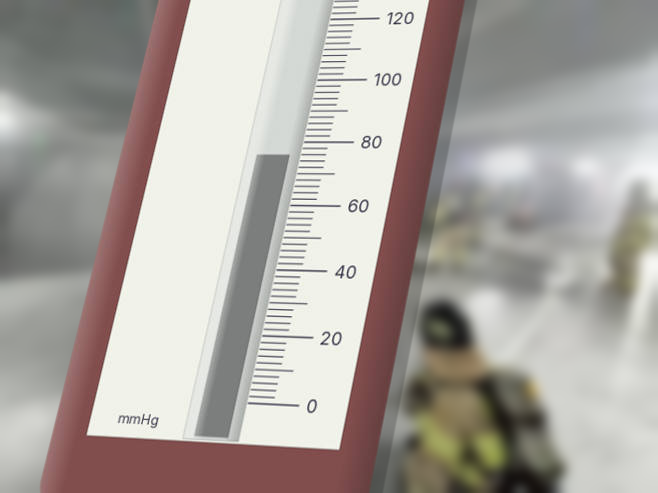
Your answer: 76mmHg
